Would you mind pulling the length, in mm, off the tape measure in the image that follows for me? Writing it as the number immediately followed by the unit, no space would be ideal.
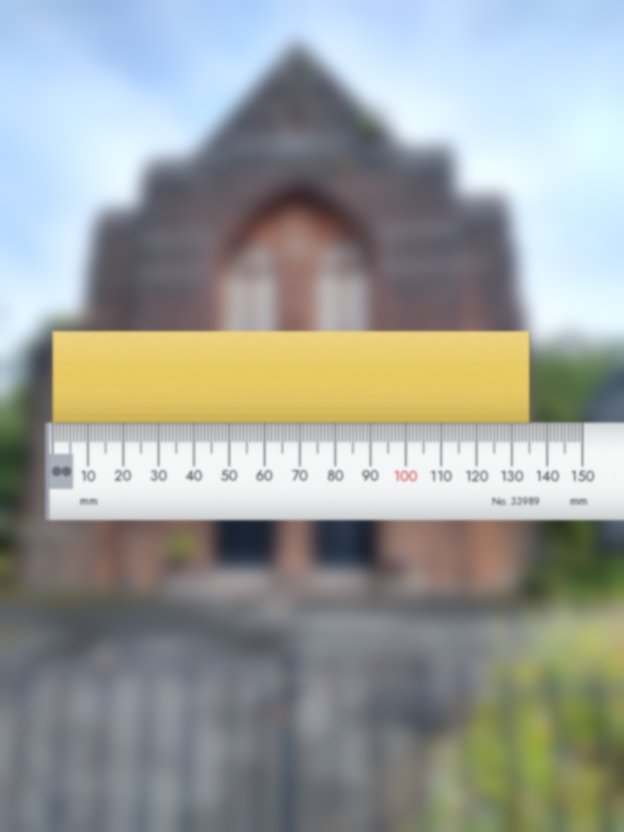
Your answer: 135mm
